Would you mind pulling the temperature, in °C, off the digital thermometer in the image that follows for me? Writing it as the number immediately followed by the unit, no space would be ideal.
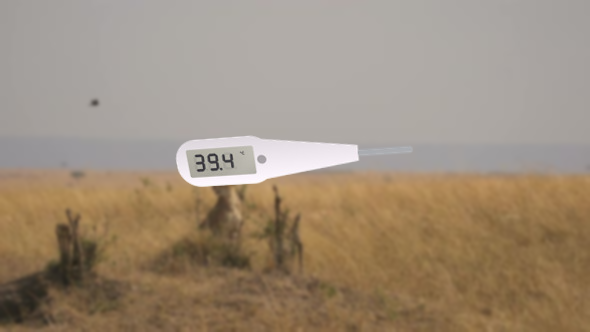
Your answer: 39.4°C
